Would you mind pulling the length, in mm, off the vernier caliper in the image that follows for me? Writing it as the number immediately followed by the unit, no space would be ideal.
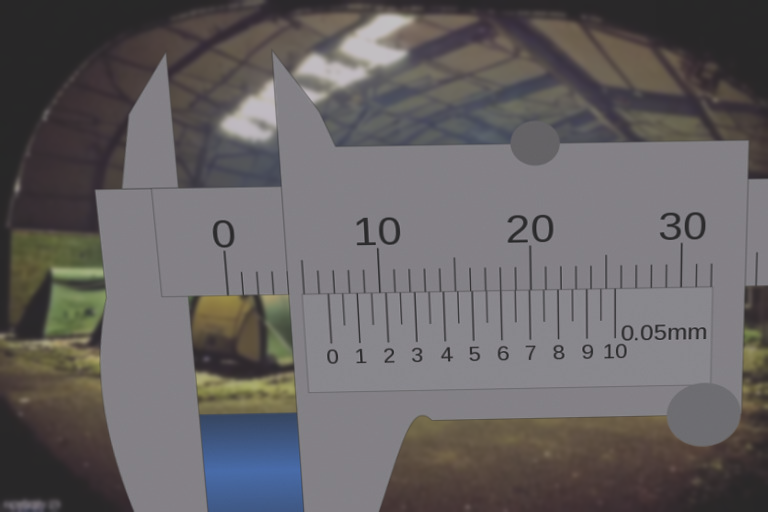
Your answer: 6.6mm
